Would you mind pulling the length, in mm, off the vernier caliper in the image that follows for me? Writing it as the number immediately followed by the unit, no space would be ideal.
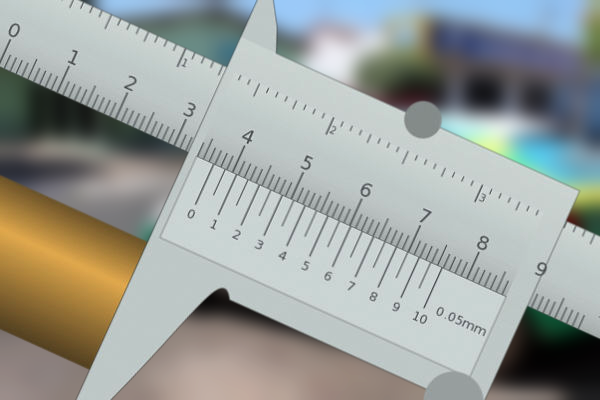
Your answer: 36.8mm
